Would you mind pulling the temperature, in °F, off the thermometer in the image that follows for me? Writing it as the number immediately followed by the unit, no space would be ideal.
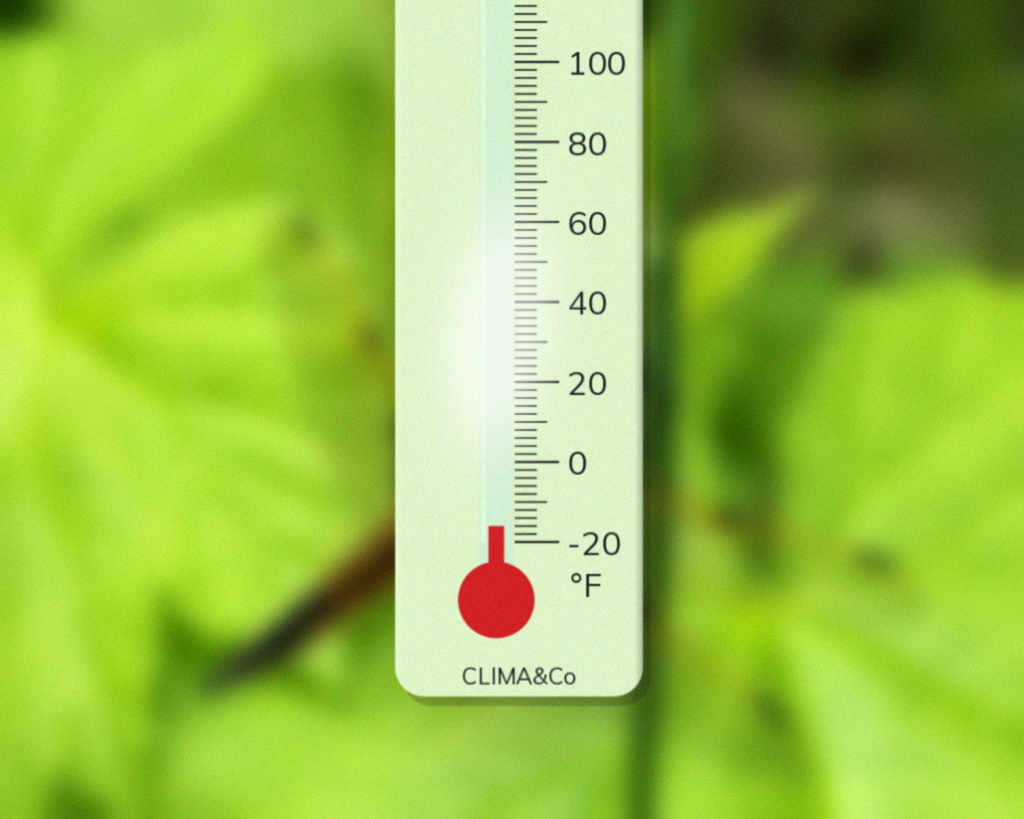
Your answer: -16°F
